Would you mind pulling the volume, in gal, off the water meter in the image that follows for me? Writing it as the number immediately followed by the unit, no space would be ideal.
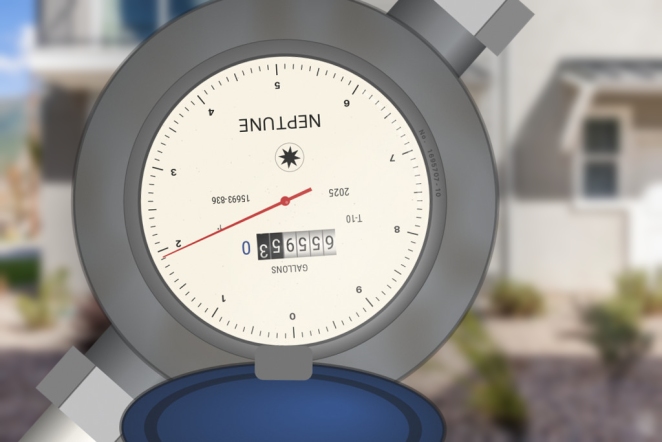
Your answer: 6559531.9gal
